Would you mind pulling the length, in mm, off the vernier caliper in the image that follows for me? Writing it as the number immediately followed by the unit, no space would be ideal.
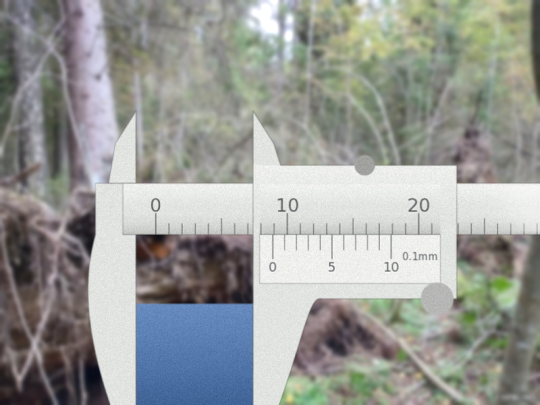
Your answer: 8.9mm
